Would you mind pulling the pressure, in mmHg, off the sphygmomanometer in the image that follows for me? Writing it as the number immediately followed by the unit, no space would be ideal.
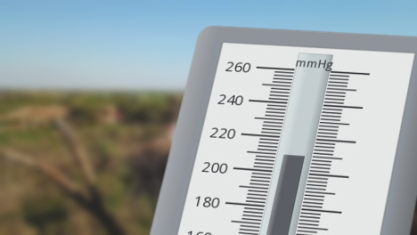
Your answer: 210mmHg
